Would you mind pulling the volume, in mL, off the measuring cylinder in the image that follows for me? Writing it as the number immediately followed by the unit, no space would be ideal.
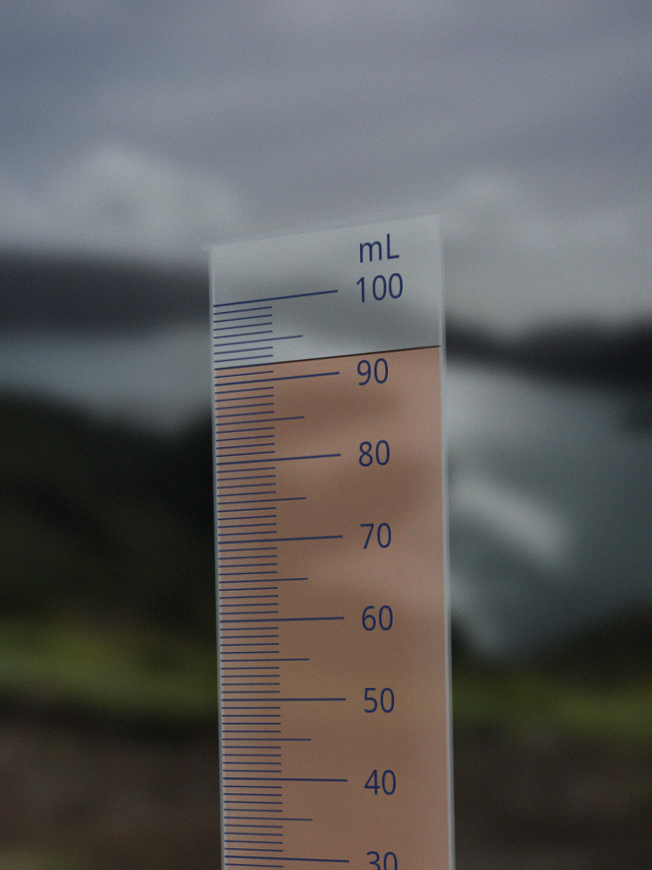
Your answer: 92mL
